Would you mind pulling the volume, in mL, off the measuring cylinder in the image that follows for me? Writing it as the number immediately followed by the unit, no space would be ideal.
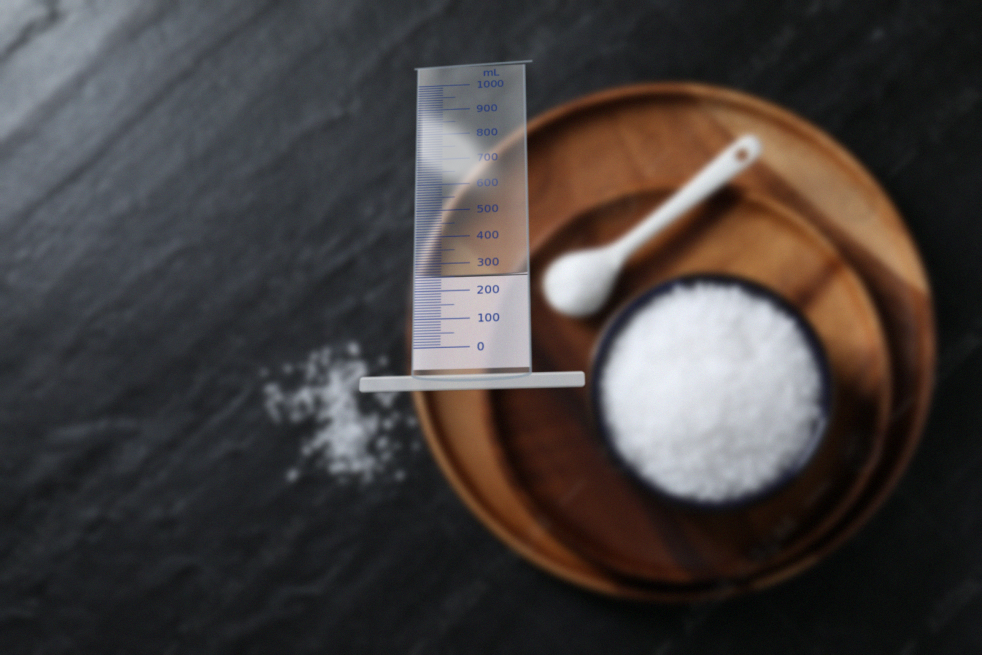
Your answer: 250mL
